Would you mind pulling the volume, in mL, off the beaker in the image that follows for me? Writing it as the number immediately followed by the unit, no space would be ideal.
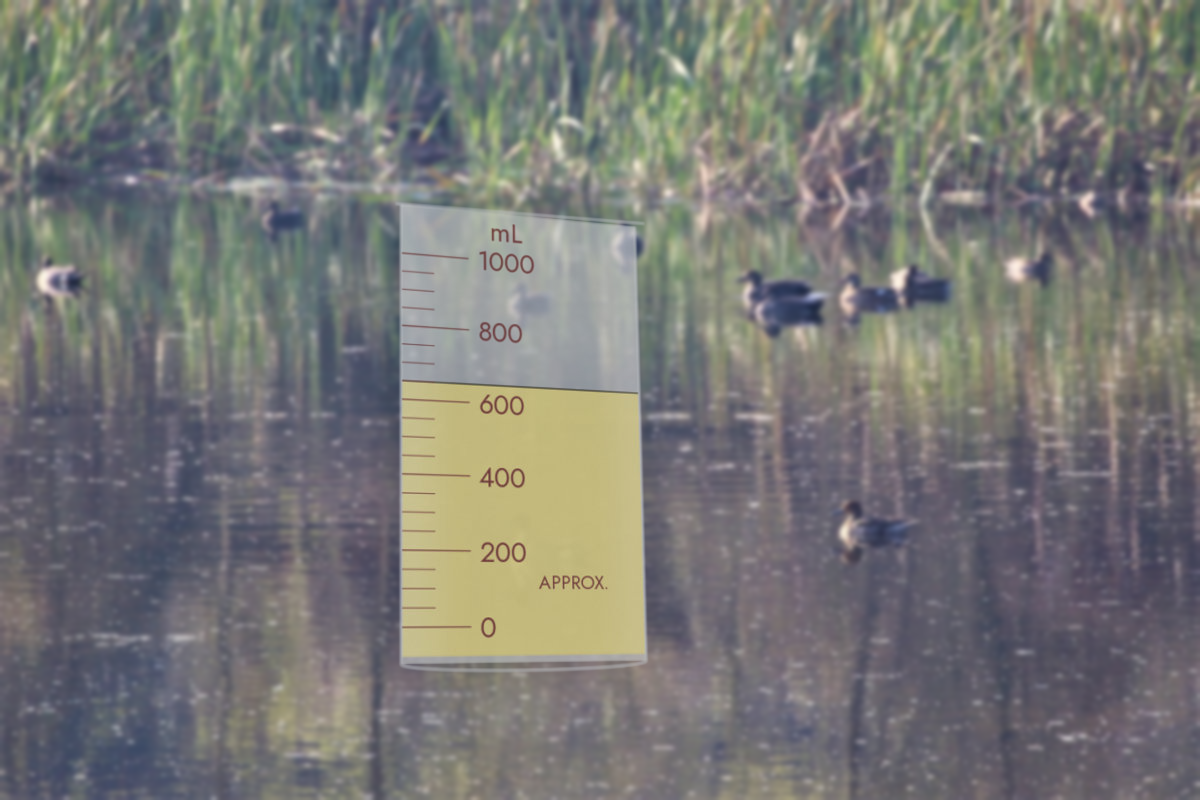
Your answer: 650mL
